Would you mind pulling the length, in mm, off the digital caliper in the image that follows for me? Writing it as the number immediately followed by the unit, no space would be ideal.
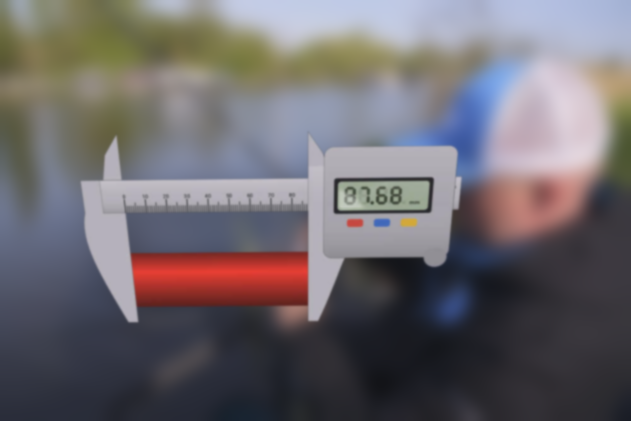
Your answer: 87.68mm
